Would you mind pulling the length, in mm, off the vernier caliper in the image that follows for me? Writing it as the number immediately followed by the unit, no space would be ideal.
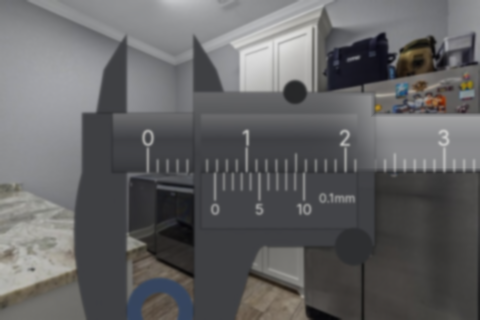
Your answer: 6.8mm
